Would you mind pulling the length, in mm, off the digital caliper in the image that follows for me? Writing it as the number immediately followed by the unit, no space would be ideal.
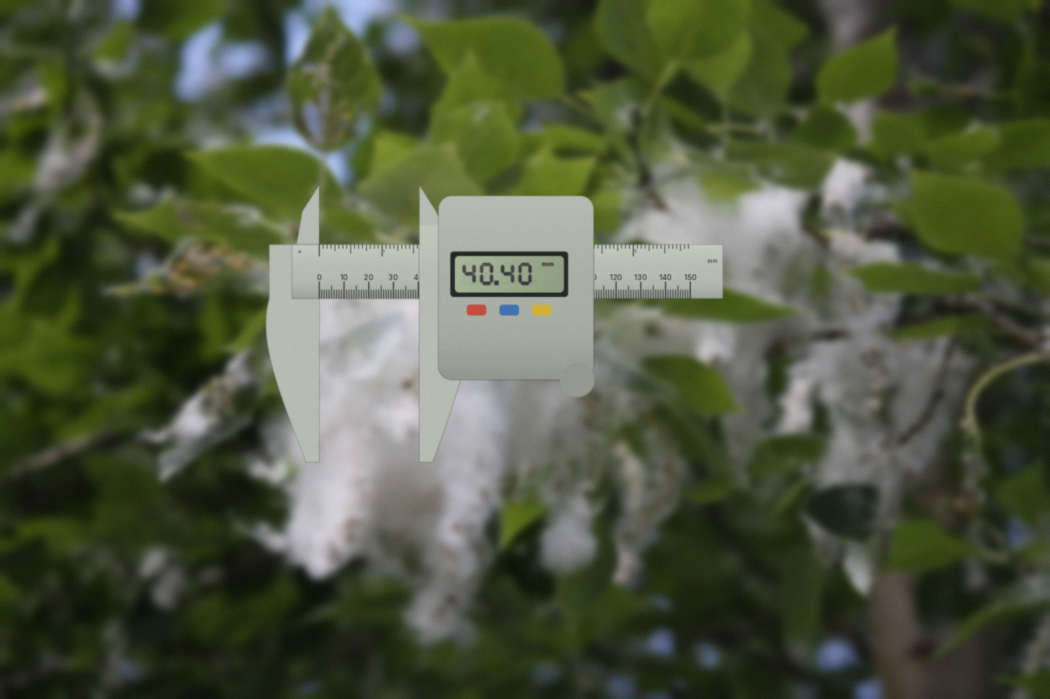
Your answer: 40.40mm
